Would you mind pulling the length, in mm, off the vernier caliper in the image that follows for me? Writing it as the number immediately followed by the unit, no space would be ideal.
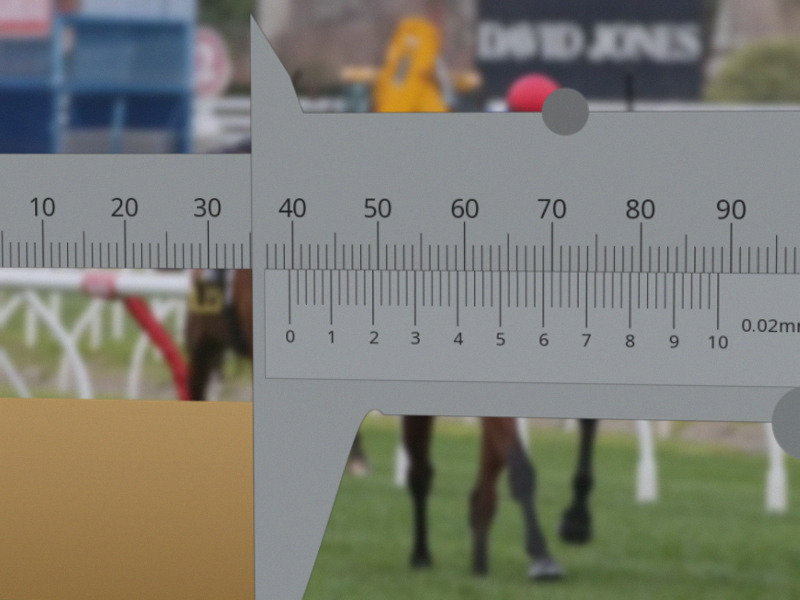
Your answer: 39.6mm
